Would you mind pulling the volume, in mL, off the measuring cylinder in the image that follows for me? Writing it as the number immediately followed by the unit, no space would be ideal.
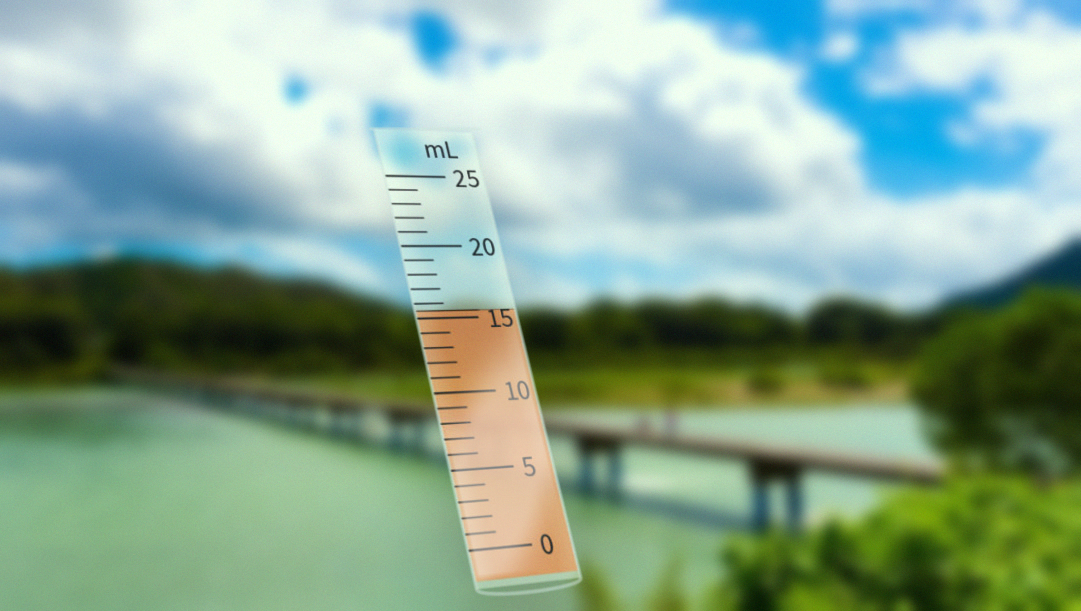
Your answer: 15.5mL
